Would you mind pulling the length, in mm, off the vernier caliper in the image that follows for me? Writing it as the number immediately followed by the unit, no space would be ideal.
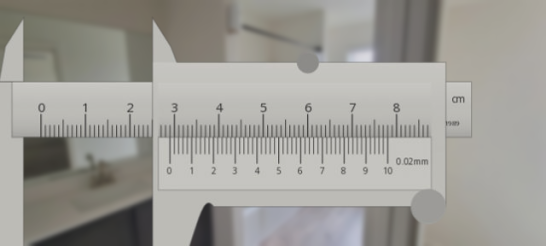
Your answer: 29.0mm
